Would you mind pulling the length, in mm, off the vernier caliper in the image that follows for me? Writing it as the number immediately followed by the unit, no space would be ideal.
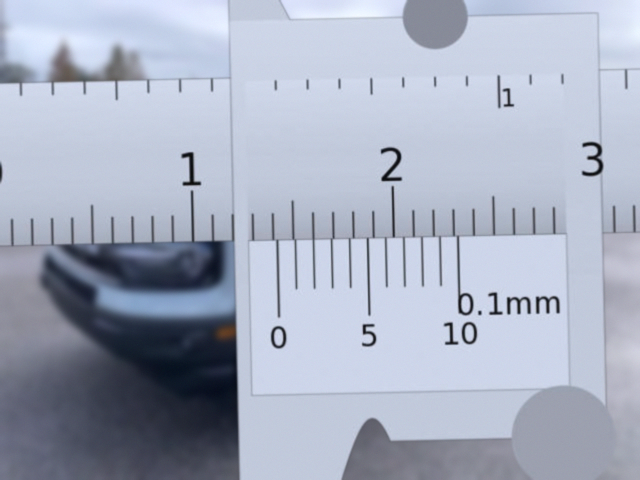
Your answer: 14.2mm
